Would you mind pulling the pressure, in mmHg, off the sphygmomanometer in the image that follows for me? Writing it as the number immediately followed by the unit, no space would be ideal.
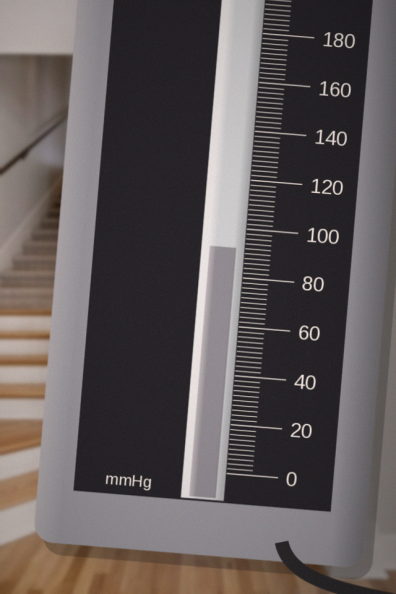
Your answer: 92mmHg
